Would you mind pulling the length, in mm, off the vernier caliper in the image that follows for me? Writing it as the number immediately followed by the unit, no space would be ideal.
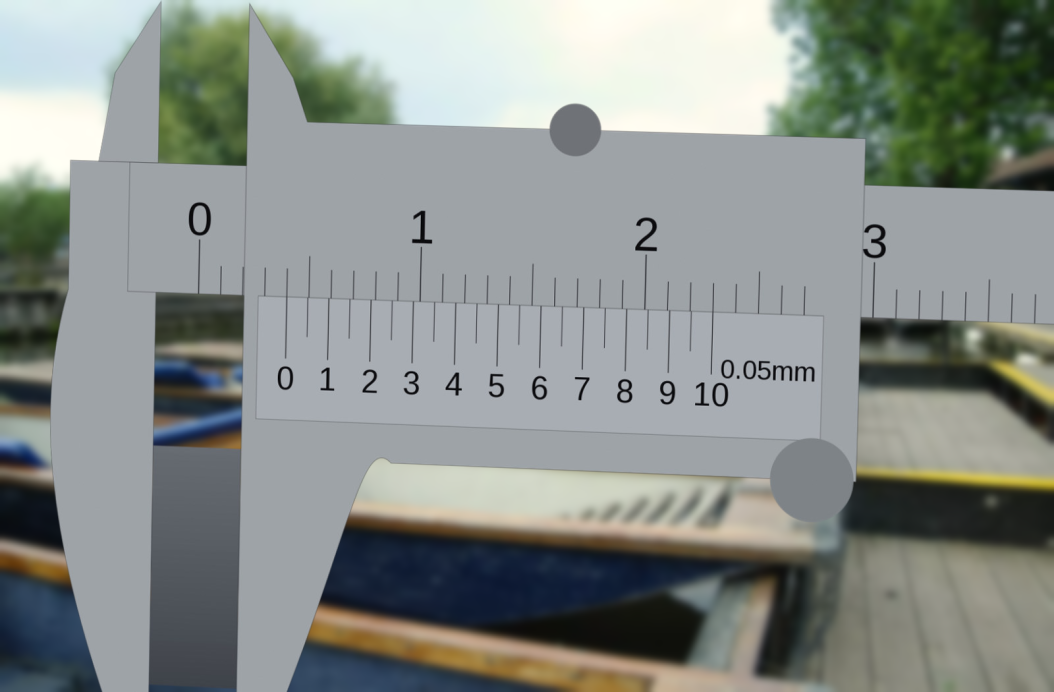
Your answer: 4.00mm
